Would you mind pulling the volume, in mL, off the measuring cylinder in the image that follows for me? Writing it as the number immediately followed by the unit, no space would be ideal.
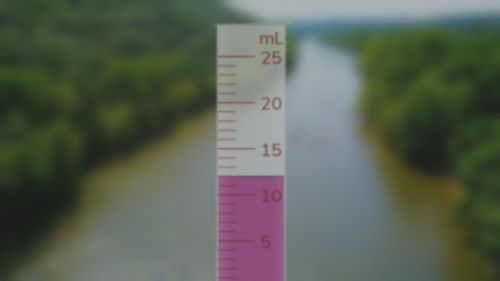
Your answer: 12mL
